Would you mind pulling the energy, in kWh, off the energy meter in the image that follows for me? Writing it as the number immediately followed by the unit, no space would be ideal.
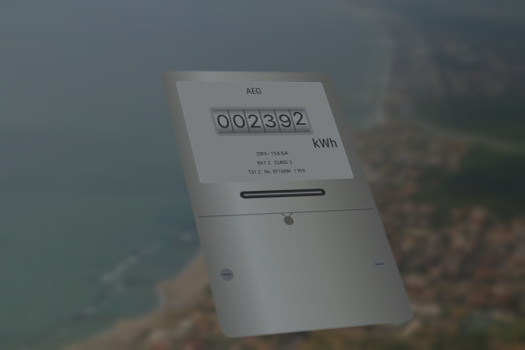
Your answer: 2392kWh
